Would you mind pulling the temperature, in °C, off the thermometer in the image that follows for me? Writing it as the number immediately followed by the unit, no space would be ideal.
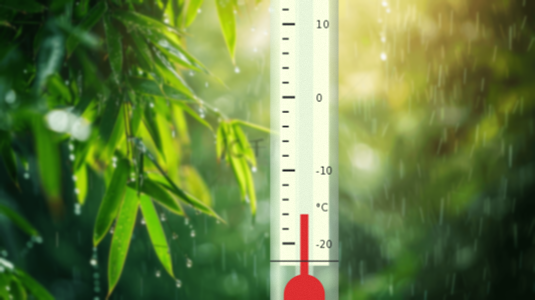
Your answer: -16°C
